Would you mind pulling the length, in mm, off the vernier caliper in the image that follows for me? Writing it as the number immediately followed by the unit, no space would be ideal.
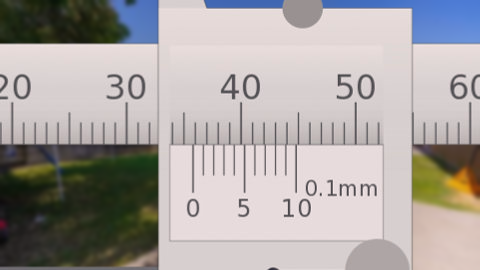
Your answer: 35.8mm
